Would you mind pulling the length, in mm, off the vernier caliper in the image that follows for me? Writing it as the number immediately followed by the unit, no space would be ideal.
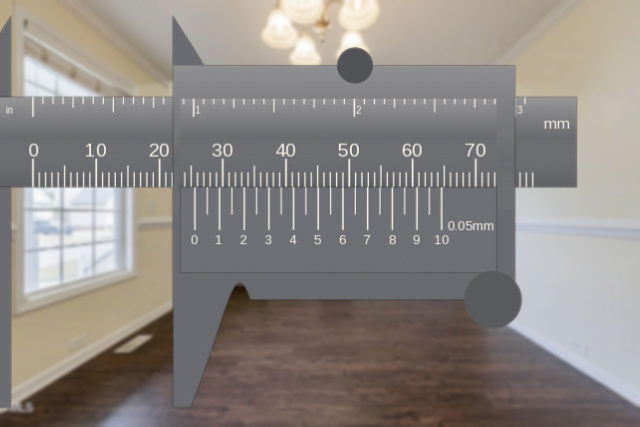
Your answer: 25.6mm
